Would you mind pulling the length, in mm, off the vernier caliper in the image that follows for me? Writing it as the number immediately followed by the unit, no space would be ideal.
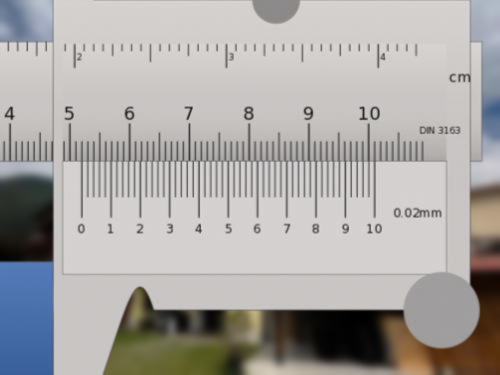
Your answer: 52.0mm
